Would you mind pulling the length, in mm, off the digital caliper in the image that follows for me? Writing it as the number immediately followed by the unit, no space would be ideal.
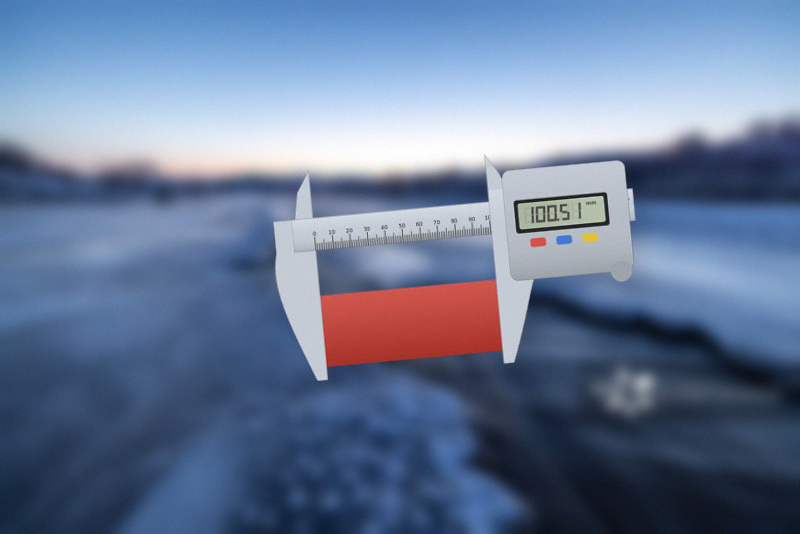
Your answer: 100.51mm
